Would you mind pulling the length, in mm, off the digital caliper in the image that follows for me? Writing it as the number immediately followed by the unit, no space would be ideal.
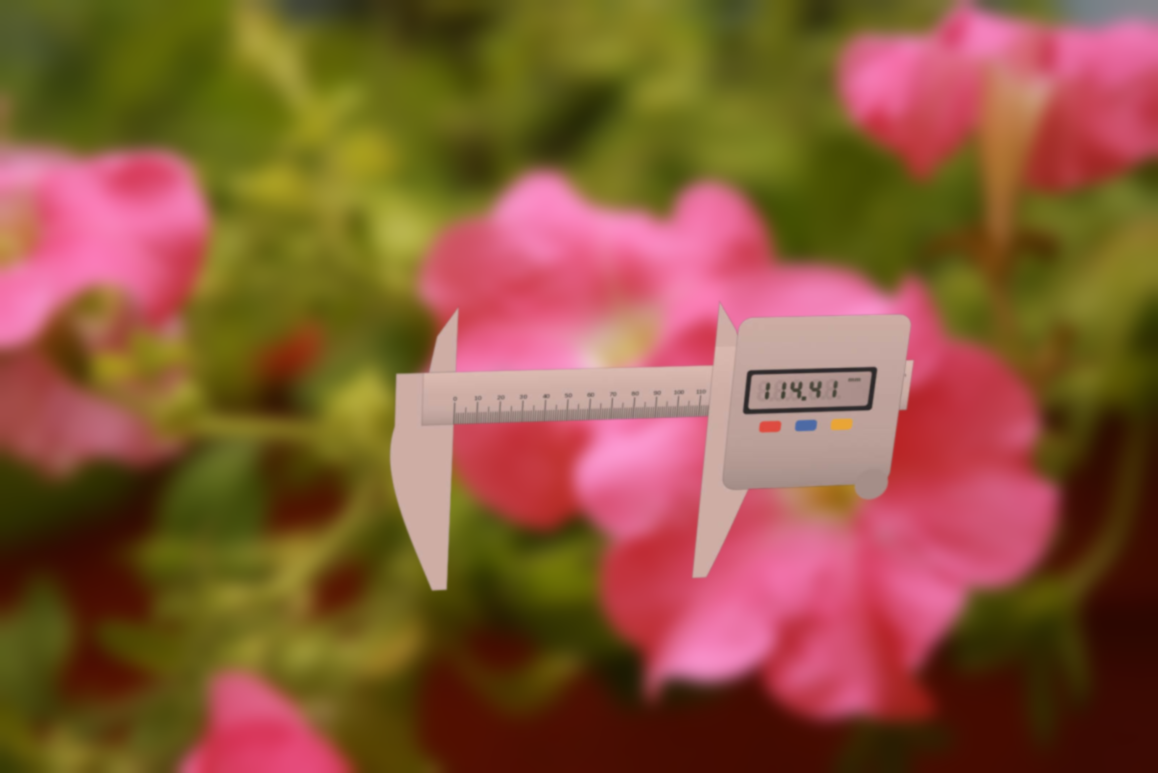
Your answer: 114.41mm
